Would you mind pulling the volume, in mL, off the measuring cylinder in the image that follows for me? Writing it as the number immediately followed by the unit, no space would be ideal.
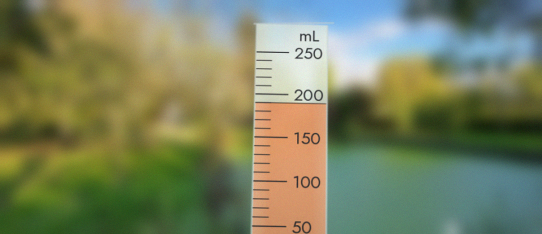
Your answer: 190mL
